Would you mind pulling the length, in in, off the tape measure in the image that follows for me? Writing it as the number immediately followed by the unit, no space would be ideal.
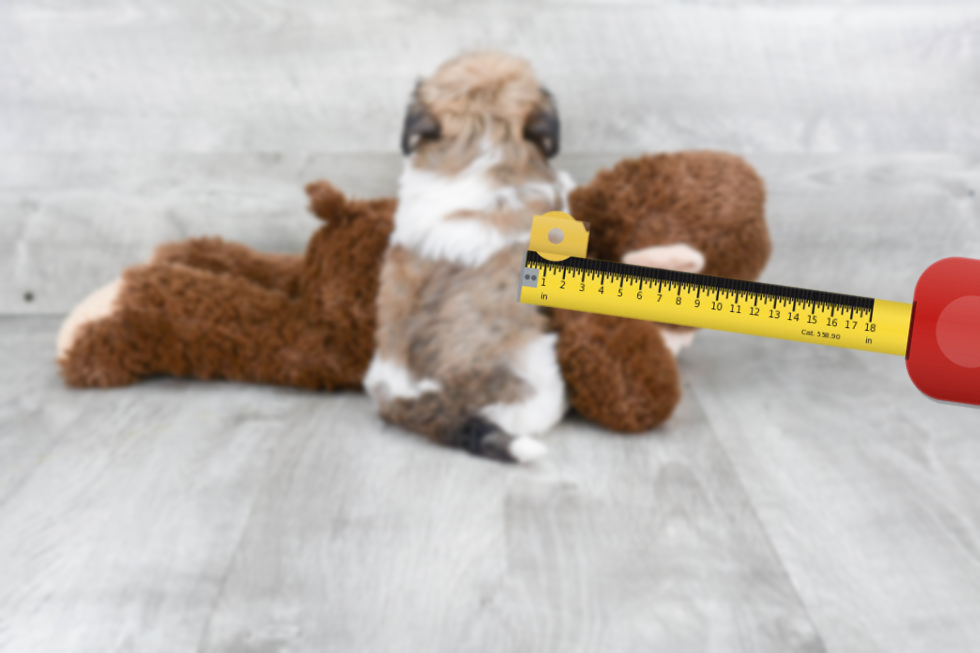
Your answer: 3in
